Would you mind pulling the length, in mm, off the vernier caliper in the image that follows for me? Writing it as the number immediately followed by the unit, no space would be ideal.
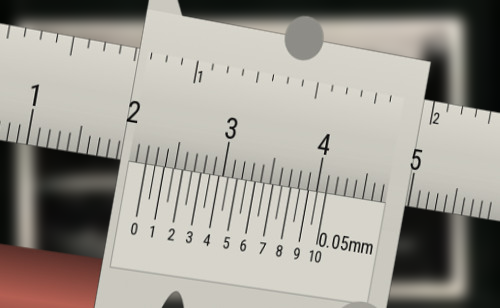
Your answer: 22.0mm
